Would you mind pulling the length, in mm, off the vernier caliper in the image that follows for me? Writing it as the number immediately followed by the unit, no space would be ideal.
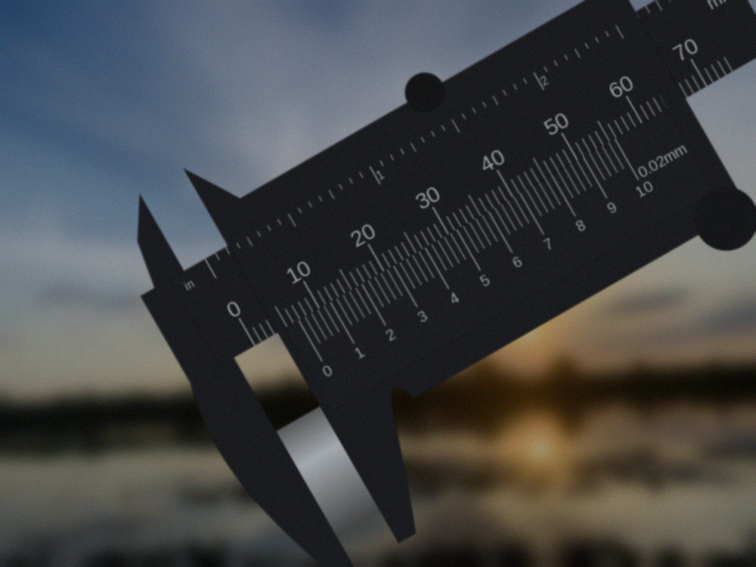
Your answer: 6.8mm
